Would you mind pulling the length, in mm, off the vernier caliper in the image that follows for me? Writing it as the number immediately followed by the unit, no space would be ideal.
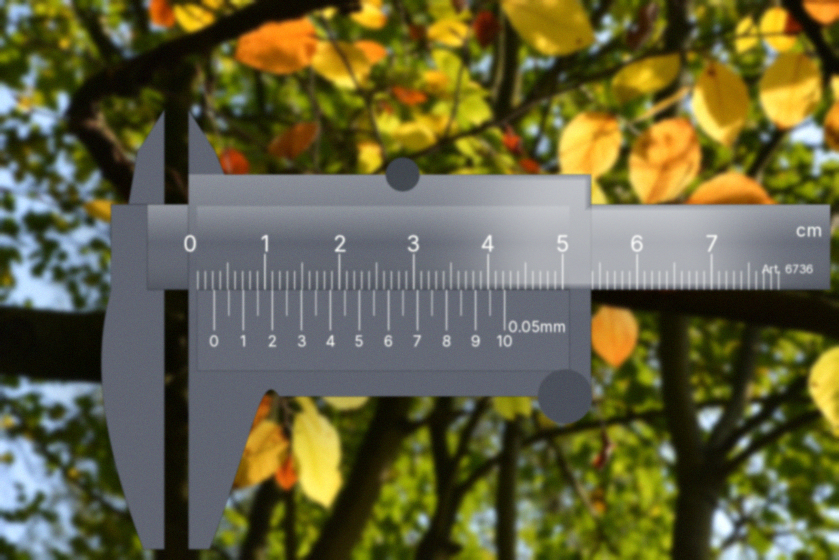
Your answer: 3.2mm
